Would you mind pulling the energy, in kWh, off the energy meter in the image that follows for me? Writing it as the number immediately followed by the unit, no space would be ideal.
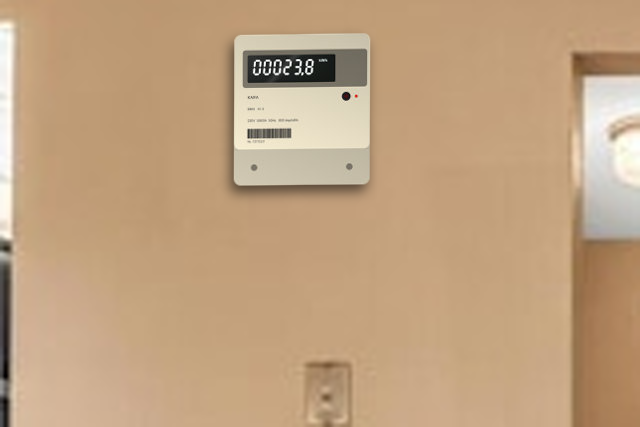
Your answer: 23.8kWh
